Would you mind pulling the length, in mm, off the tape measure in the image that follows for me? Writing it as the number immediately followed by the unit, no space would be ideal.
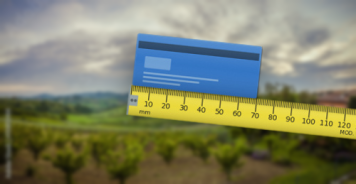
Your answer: 70mm
